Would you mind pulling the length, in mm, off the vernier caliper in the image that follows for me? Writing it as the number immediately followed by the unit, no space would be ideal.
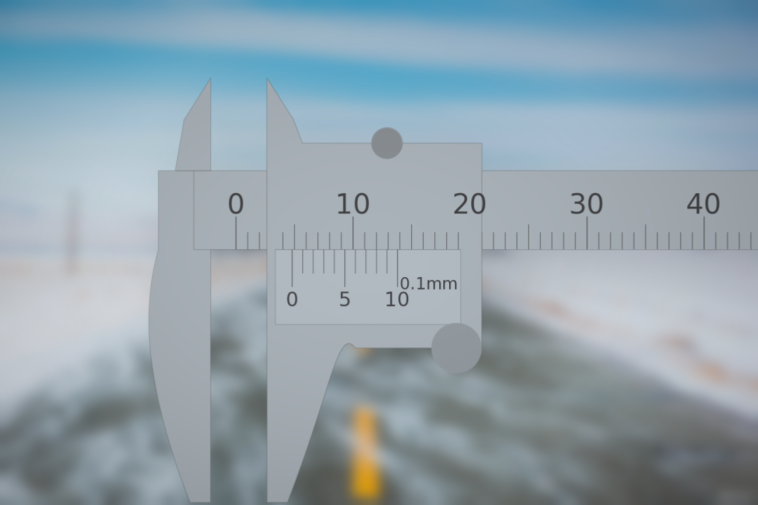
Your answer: 4.8mm
